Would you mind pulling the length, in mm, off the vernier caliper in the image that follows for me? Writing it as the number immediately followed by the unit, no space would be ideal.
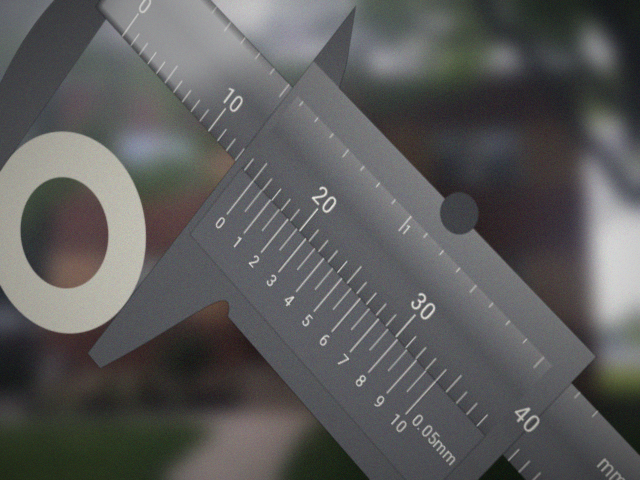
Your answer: 15.0mm
